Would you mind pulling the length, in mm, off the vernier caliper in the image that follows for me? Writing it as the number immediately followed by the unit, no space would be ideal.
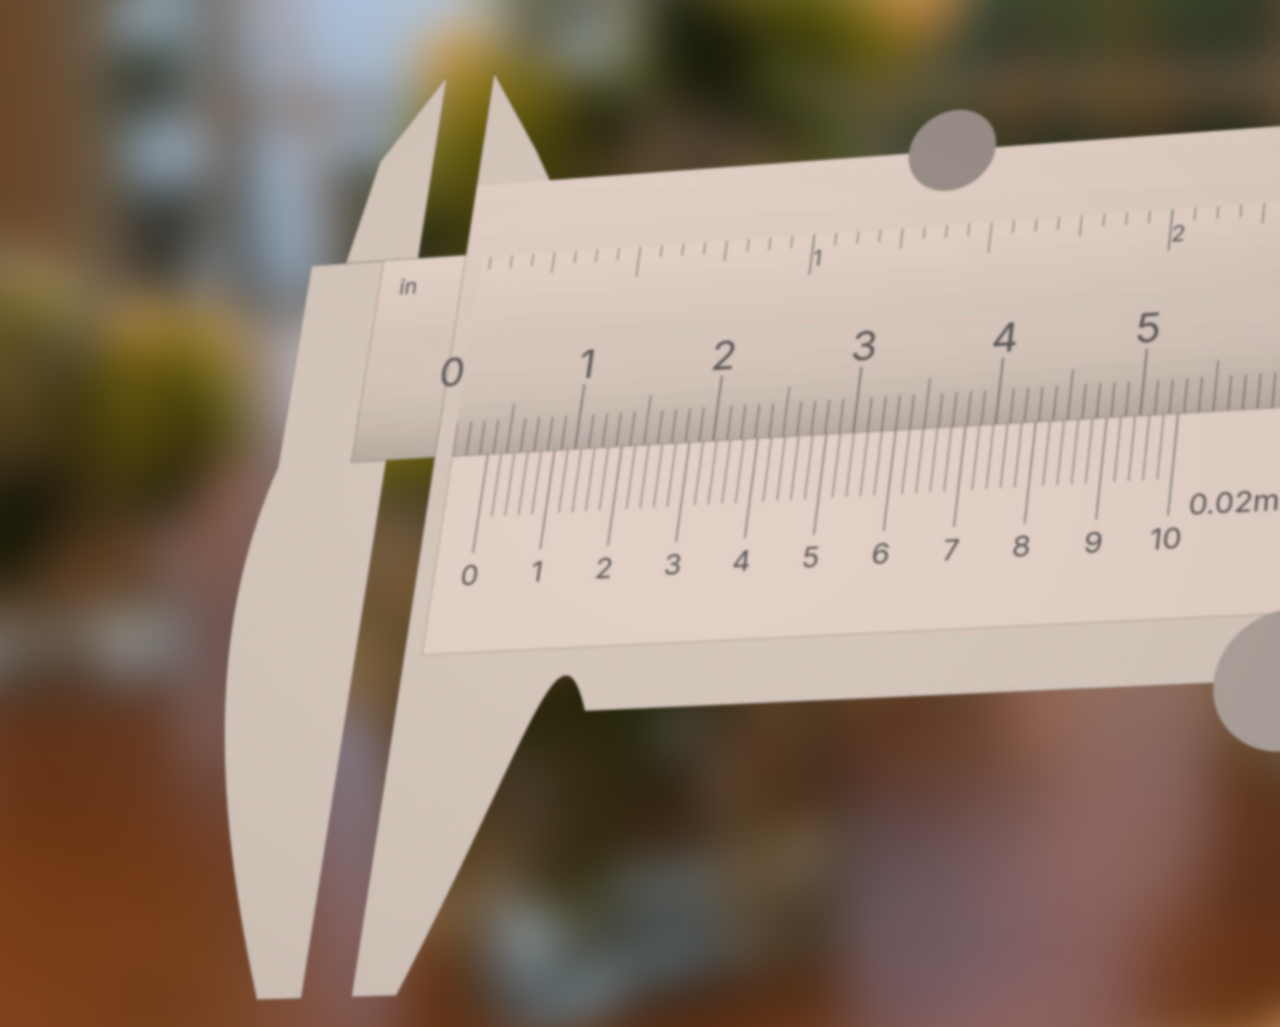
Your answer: 3.6mm
